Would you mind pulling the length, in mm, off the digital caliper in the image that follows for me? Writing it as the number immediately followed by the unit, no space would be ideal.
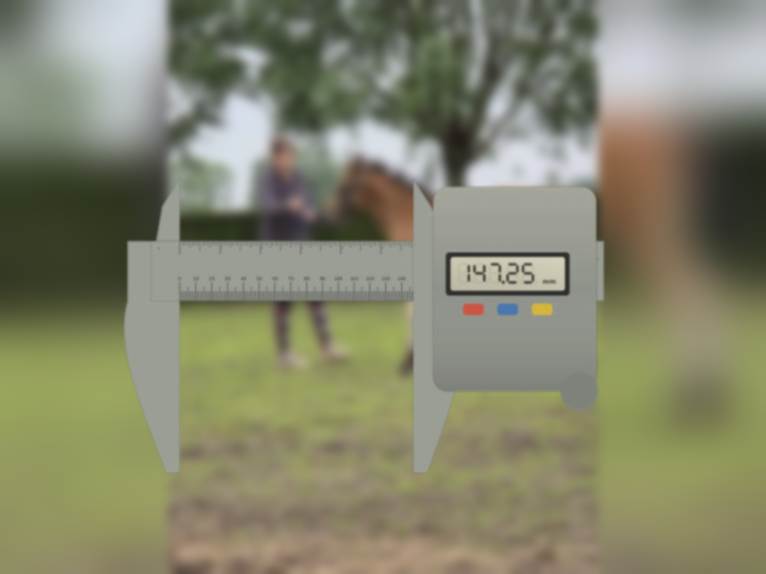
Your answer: 147.25mm
